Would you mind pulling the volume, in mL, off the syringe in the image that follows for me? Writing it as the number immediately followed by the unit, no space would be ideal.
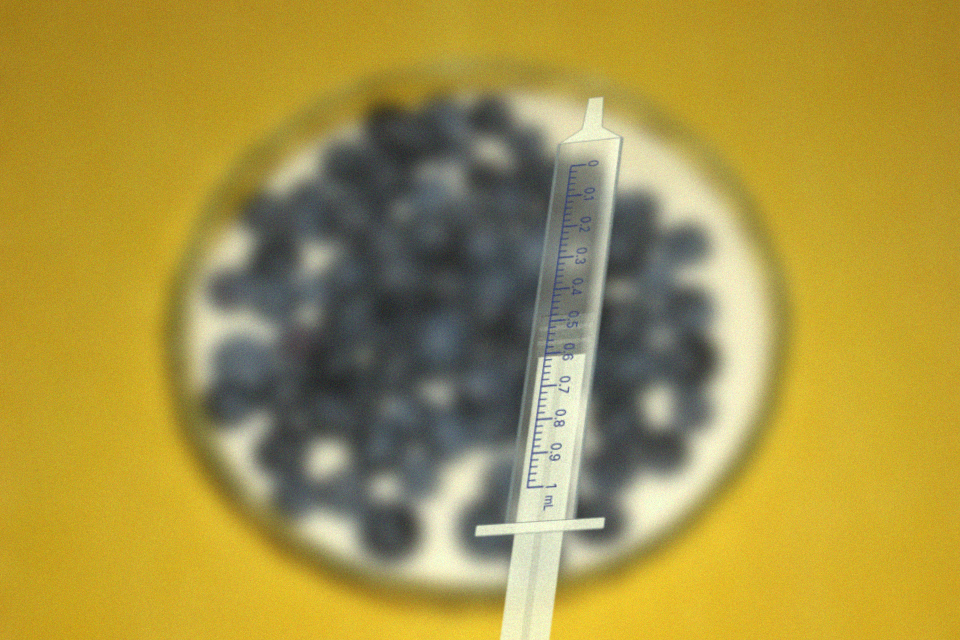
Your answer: 0.48mL
